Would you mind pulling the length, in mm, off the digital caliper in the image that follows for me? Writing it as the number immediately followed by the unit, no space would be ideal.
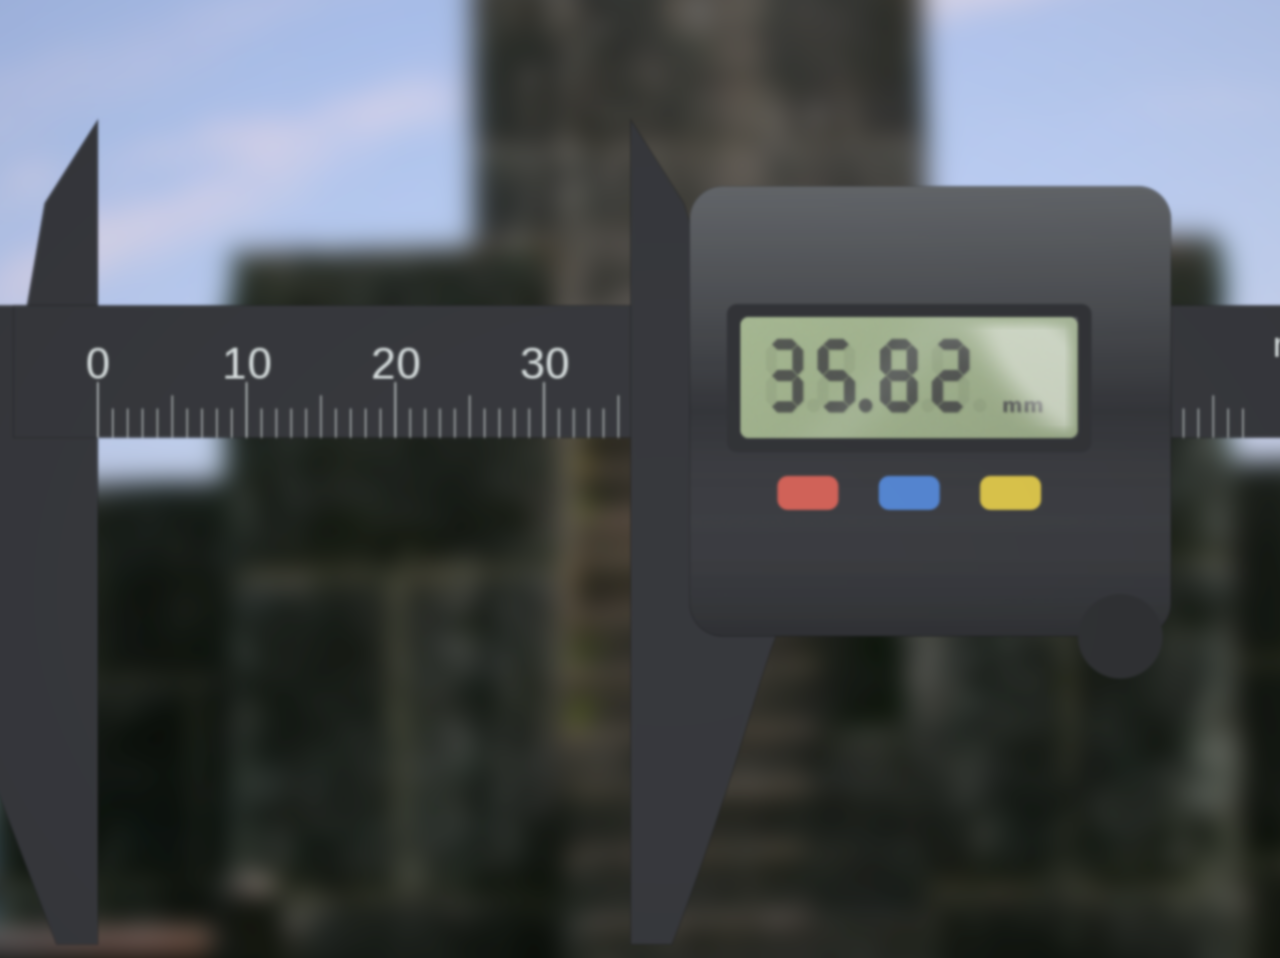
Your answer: 35.82mm
